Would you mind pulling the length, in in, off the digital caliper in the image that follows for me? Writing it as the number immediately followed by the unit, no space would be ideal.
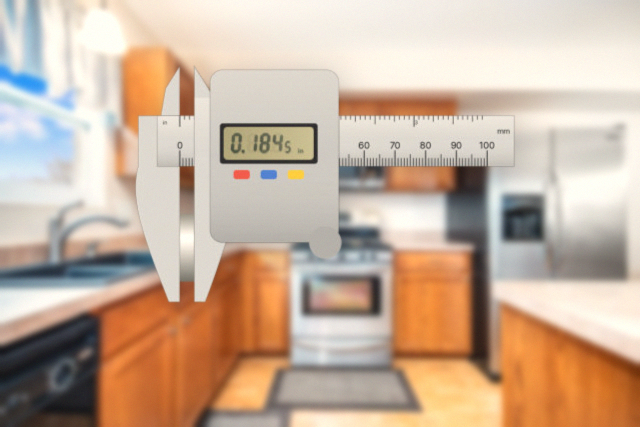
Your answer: 0.1845in
